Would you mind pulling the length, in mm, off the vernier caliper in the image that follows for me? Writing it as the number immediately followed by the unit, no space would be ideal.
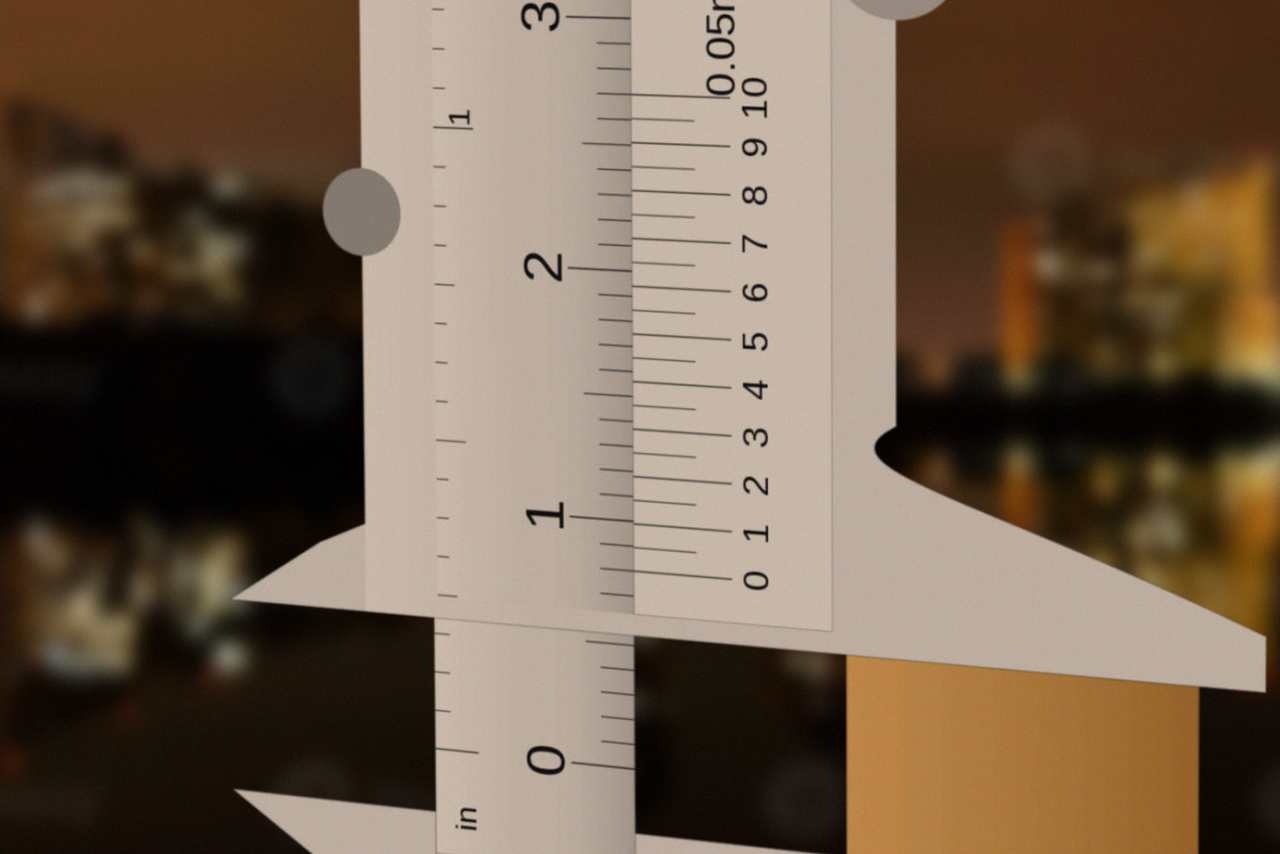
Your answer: 8.0mm
